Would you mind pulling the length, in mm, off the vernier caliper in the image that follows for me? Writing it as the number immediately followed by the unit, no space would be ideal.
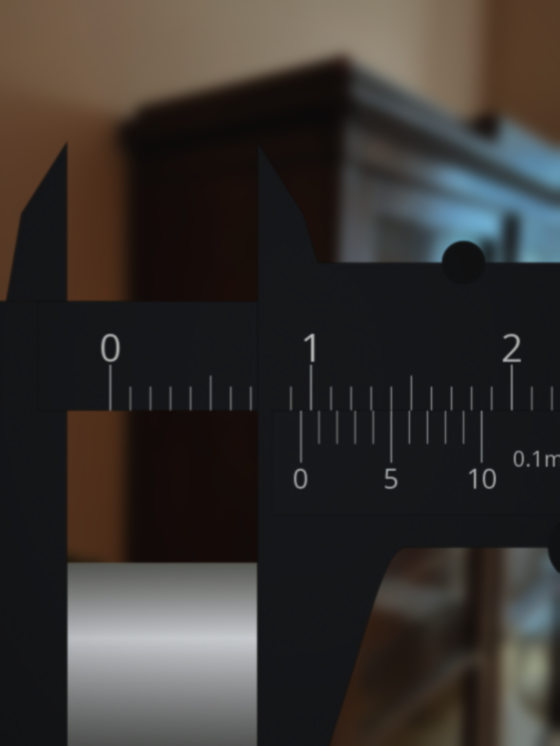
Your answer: 9.5mm
